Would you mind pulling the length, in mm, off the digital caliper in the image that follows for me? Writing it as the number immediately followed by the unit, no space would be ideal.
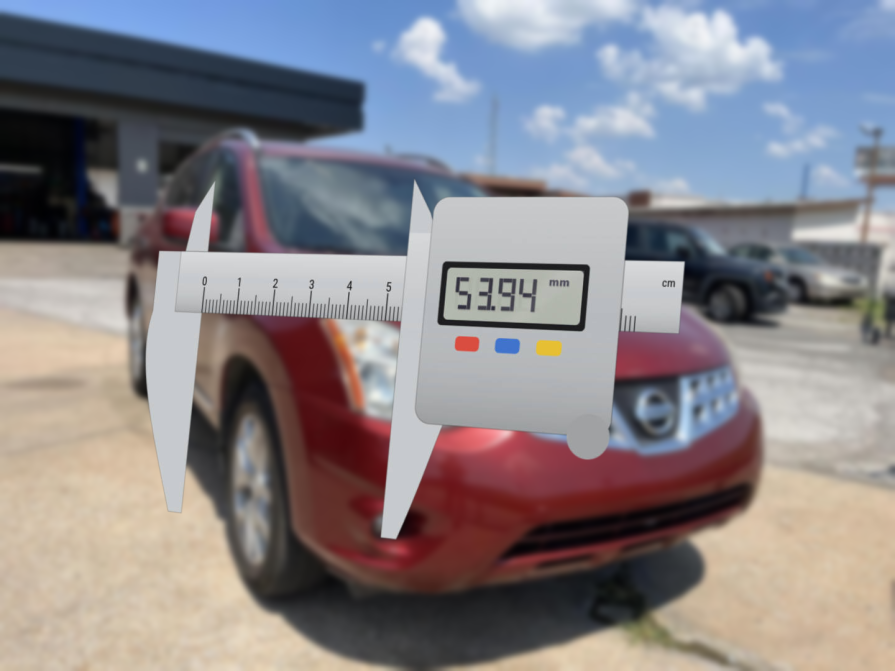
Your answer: 53.94mm
